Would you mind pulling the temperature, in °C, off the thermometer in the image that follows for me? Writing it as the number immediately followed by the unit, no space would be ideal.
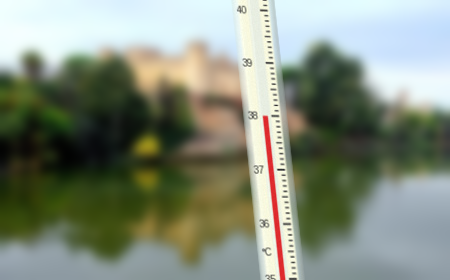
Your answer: 38°C
